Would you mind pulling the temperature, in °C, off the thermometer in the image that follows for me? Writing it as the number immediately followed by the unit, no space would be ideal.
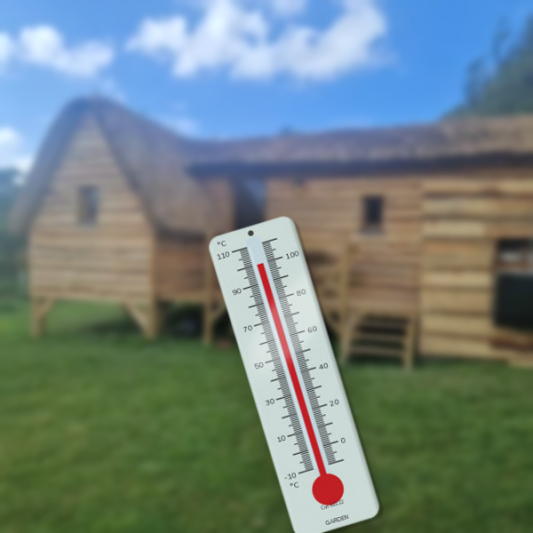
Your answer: 100°C
